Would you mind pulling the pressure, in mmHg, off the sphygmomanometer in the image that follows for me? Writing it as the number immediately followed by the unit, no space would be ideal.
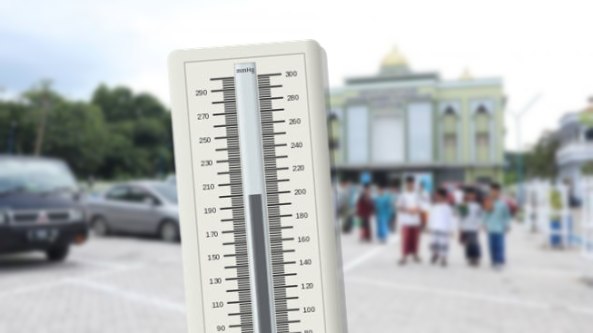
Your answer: 200mmHg
